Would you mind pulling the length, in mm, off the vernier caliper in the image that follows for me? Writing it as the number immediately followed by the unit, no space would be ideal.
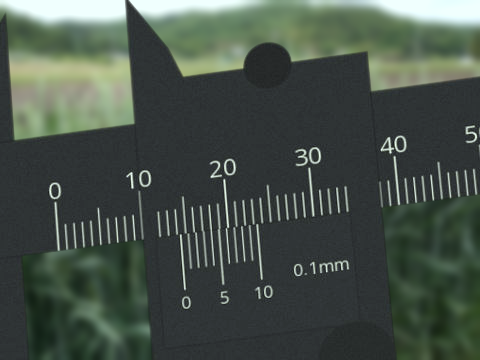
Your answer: 14.4mm
